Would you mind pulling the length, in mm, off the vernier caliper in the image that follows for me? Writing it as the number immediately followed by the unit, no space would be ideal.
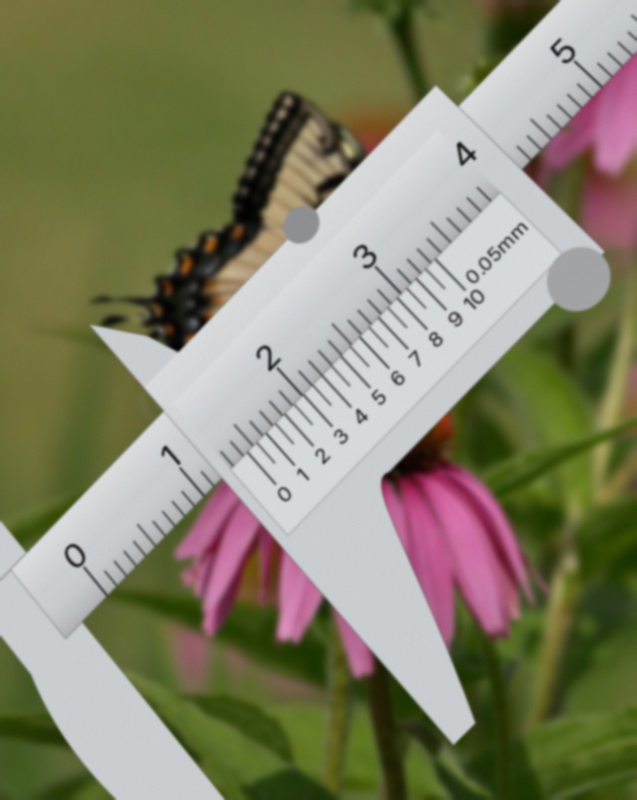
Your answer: 14.4mm
